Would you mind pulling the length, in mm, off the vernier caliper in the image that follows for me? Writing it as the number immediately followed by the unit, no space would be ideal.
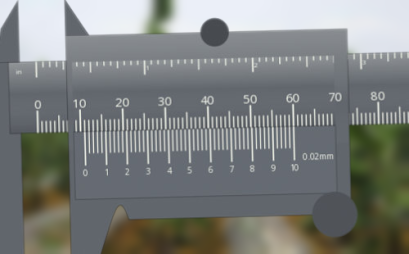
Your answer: 11.0mm
